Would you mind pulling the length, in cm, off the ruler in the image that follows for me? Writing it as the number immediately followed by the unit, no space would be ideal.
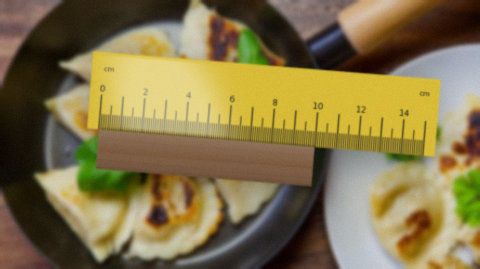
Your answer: 10cm
